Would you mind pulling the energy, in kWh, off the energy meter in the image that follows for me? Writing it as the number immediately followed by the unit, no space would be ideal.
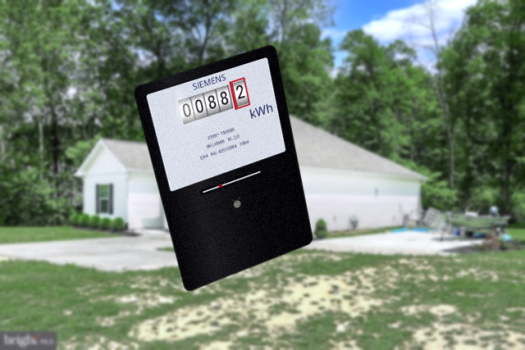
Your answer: 88.2kWh
